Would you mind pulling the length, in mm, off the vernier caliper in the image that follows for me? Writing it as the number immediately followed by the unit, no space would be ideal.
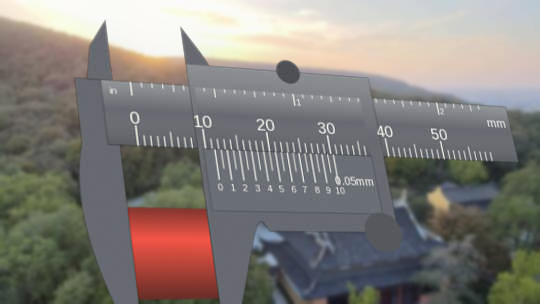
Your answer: 11.4mm
